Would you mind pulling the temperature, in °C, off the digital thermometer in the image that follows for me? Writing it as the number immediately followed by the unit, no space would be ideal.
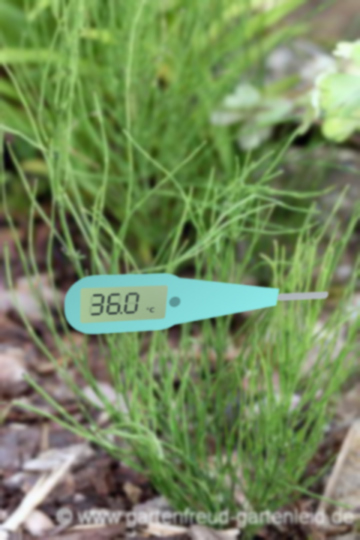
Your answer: 36.0°C
